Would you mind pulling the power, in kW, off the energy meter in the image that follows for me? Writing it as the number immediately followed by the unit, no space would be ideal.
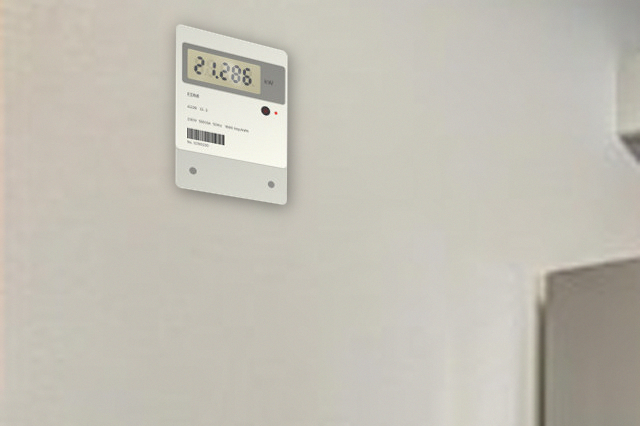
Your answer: 21.286kW
